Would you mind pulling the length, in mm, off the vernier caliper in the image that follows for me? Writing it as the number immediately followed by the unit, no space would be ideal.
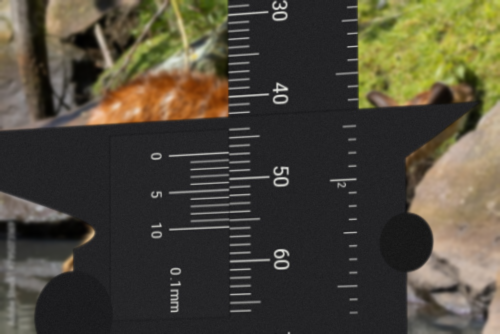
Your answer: 46.8mm
